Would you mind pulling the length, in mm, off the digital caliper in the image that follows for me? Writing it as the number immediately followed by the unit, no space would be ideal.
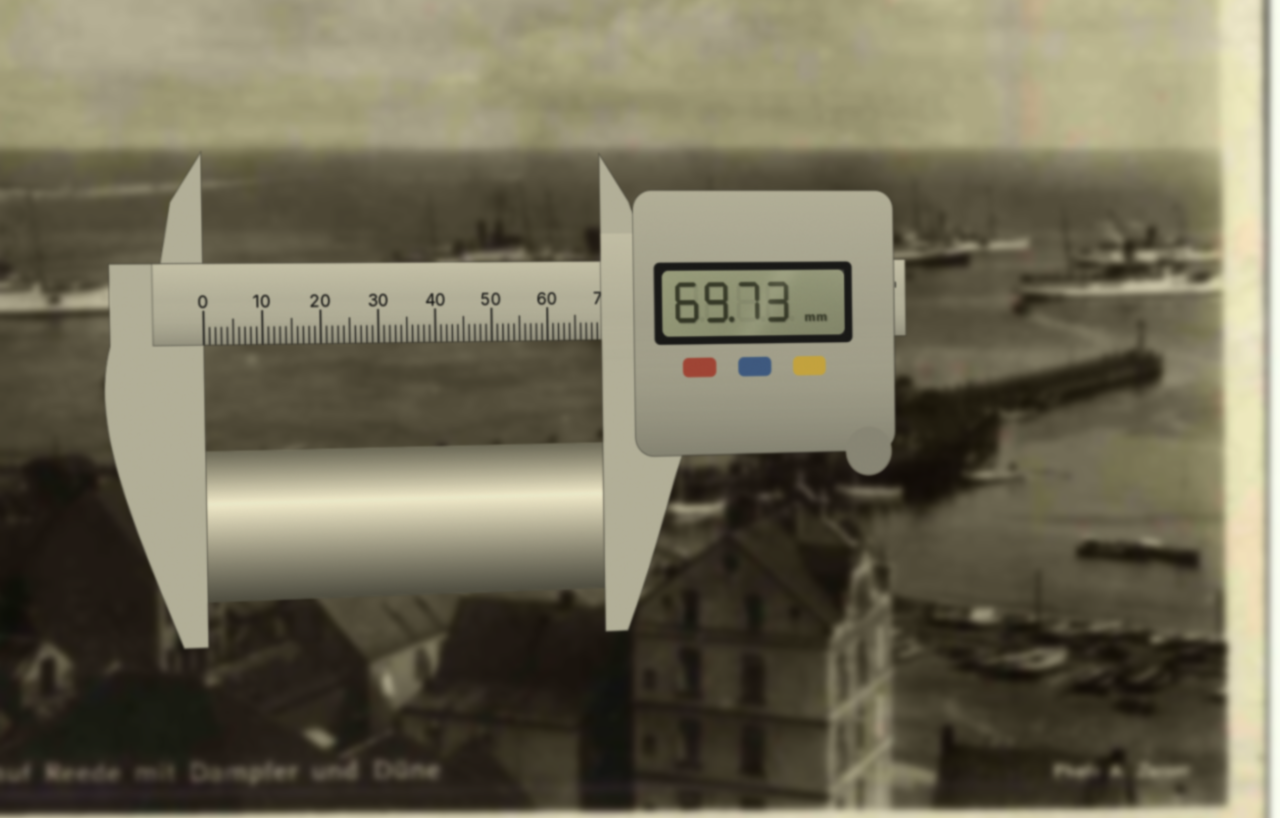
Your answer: 69.73mm
